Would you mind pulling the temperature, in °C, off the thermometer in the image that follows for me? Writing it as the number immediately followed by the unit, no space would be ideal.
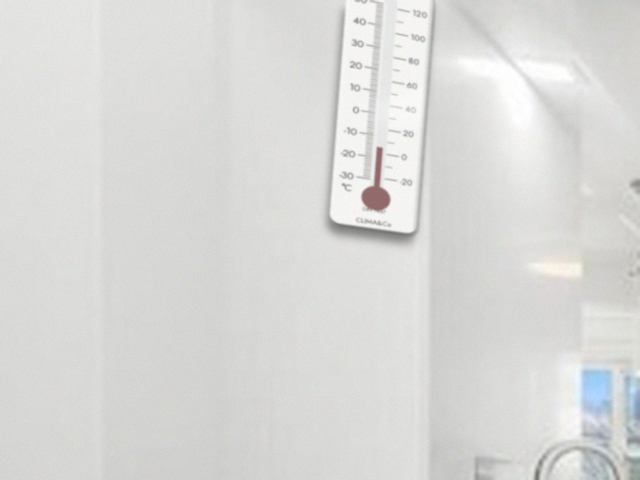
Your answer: -15°C
